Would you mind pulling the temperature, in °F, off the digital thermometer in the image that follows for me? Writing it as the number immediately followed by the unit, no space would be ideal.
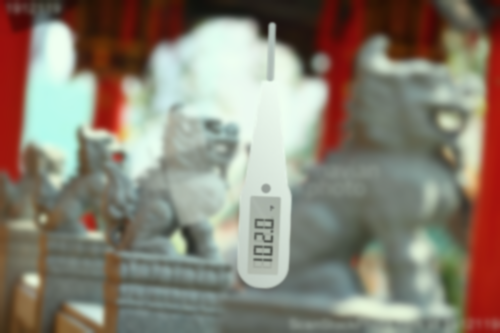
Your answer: 102.0°F
